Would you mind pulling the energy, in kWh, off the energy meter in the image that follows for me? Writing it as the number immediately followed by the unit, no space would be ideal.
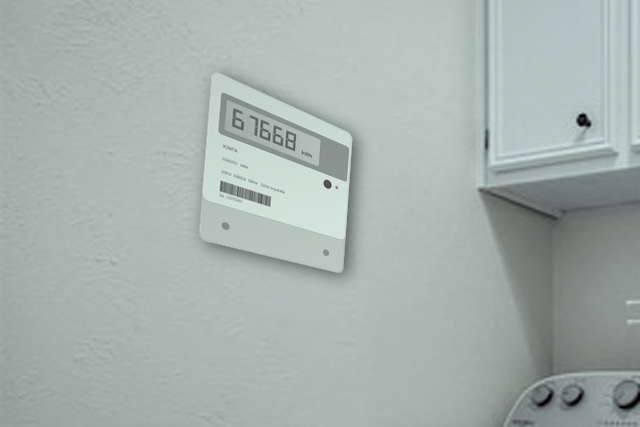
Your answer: 67668kWh
